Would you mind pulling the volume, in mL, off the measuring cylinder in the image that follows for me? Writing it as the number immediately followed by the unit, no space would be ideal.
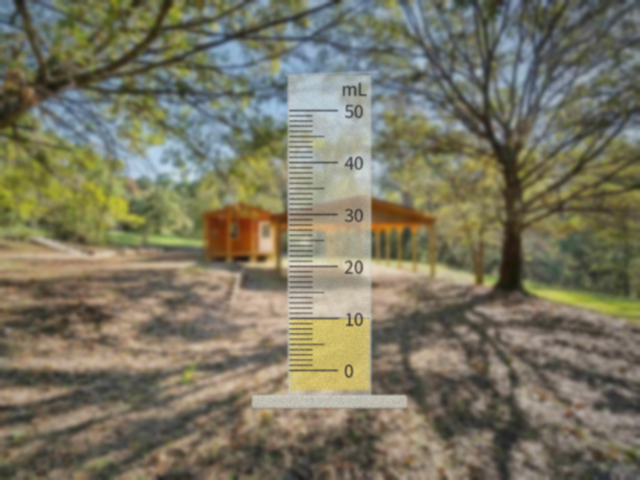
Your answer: 10mL
